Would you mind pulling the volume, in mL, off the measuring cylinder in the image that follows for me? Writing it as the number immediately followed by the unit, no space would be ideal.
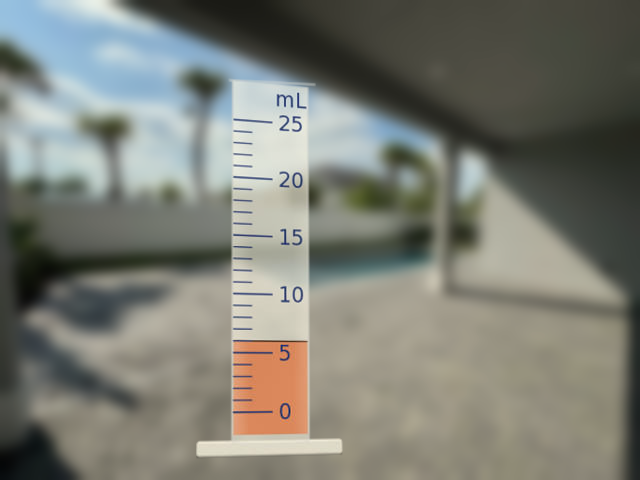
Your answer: 6mL
